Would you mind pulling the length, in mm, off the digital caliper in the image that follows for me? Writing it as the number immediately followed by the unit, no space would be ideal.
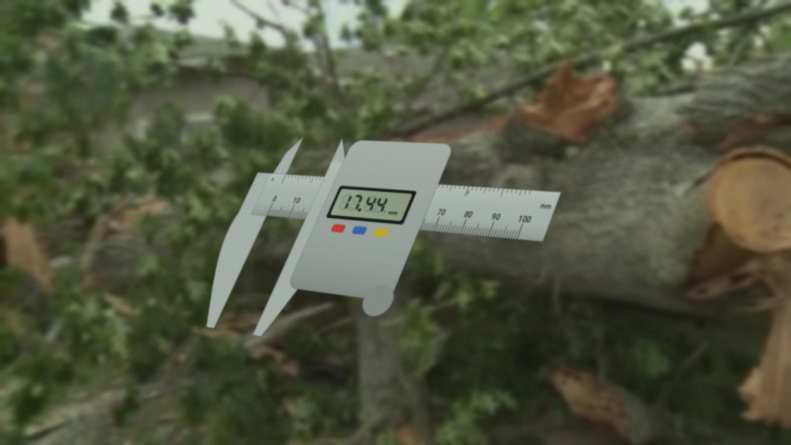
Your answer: 17.44mm
